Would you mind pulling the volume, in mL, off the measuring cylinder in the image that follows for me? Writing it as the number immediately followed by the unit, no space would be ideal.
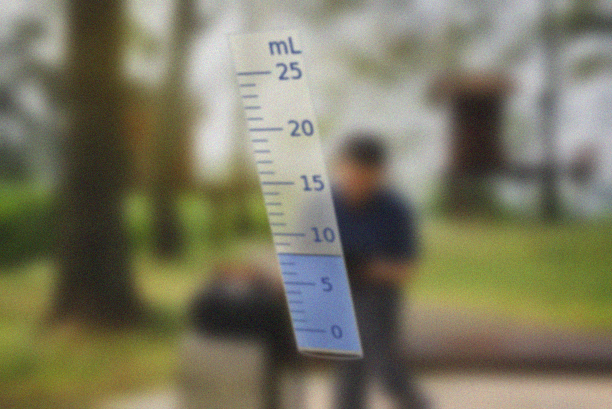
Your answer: 8mL
